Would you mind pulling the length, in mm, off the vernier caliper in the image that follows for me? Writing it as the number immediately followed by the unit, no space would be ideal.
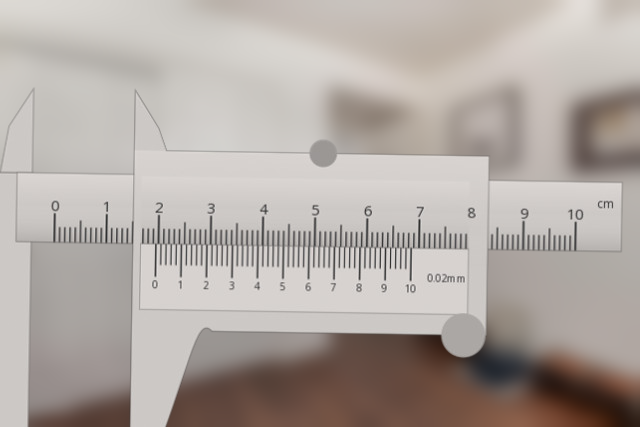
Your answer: 19.5mm
